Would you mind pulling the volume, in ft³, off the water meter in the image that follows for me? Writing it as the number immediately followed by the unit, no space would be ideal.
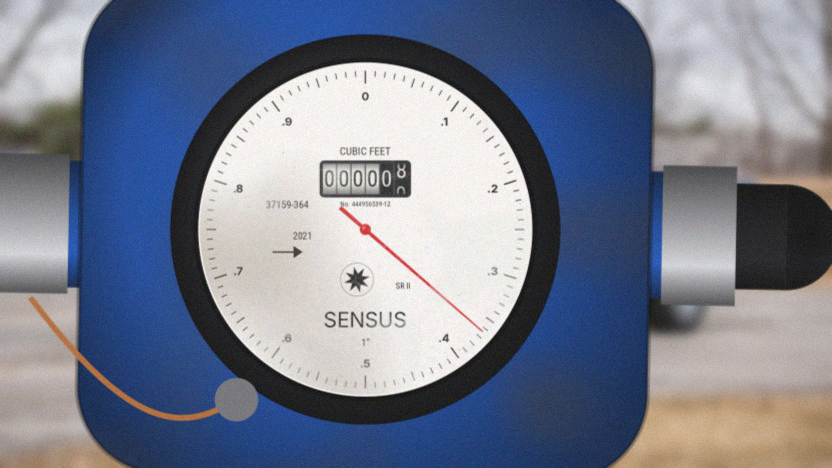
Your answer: 8.36ft³
